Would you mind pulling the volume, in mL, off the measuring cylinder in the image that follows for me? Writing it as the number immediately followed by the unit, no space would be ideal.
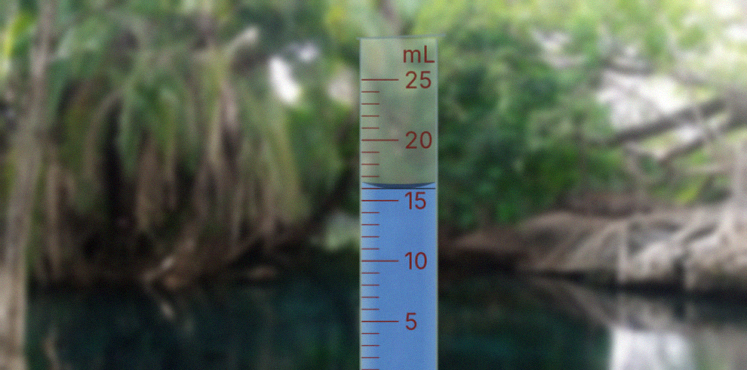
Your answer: 16mL
